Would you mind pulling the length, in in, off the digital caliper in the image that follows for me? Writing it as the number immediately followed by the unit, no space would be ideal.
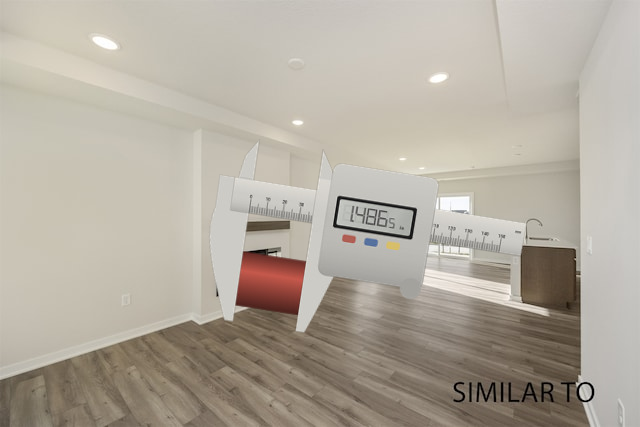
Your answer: 1.4865in
